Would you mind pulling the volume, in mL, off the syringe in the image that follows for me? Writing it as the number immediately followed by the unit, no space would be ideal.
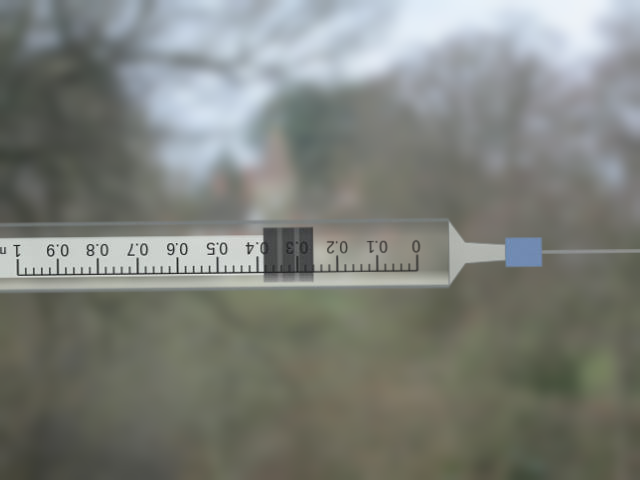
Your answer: 0.26mL
